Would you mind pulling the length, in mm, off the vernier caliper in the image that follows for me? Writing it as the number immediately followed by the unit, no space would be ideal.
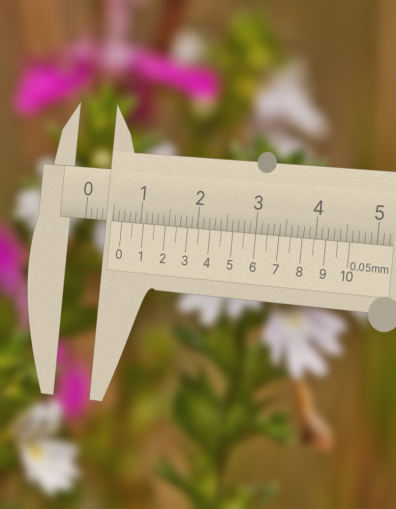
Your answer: 6.6mm
